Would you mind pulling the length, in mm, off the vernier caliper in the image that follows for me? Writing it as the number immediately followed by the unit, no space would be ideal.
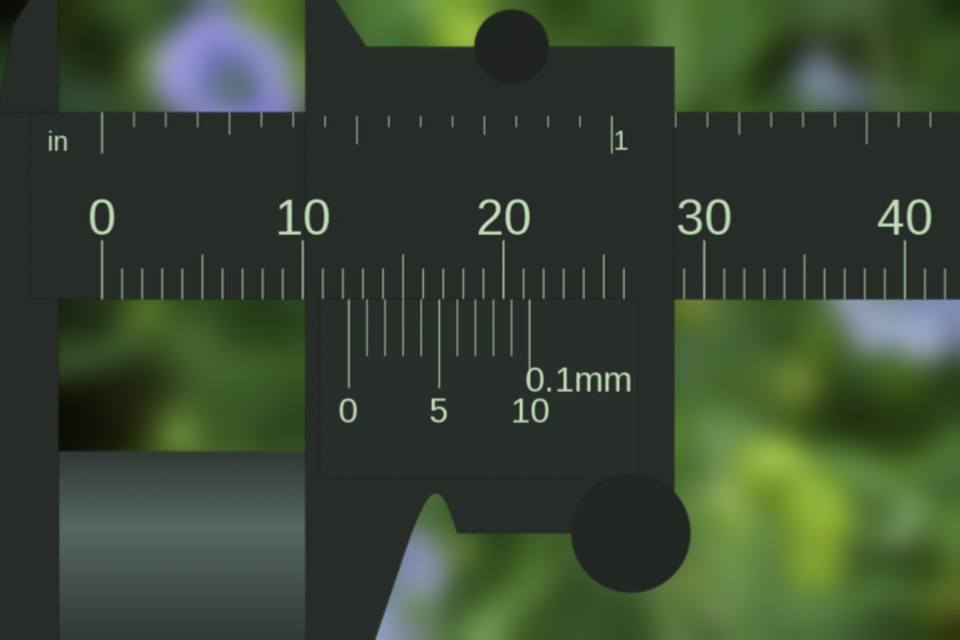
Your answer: 12.3mm
